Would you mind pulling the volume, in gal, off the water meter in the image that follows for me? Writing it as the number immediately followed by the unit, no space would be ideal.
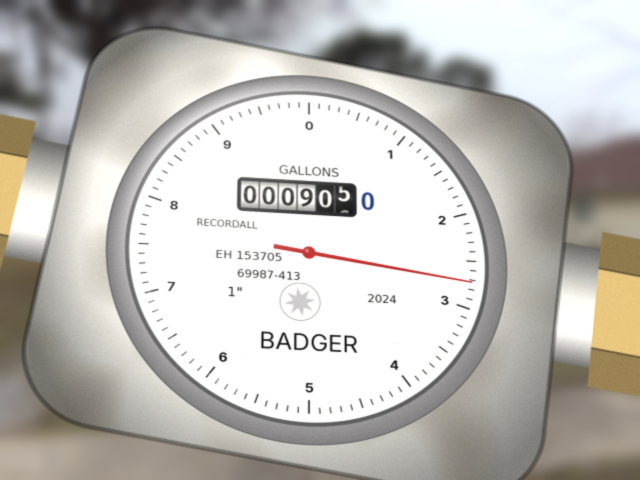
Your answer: 9052.7gal
